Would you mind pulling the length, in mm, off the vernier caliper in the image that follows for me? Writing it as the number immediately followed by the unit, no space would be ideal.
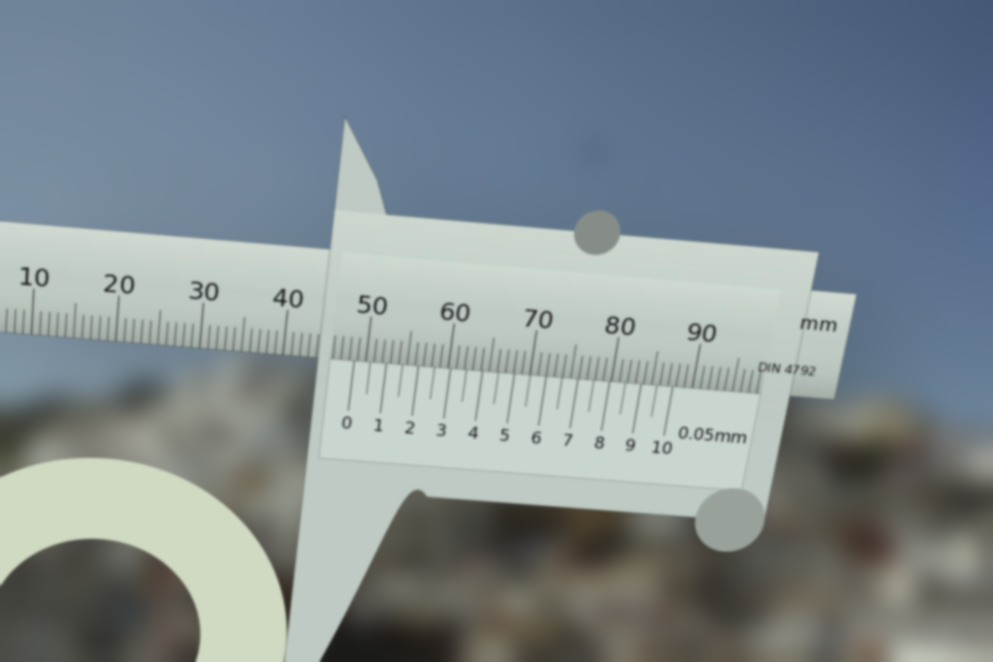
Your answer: 48.6mm
